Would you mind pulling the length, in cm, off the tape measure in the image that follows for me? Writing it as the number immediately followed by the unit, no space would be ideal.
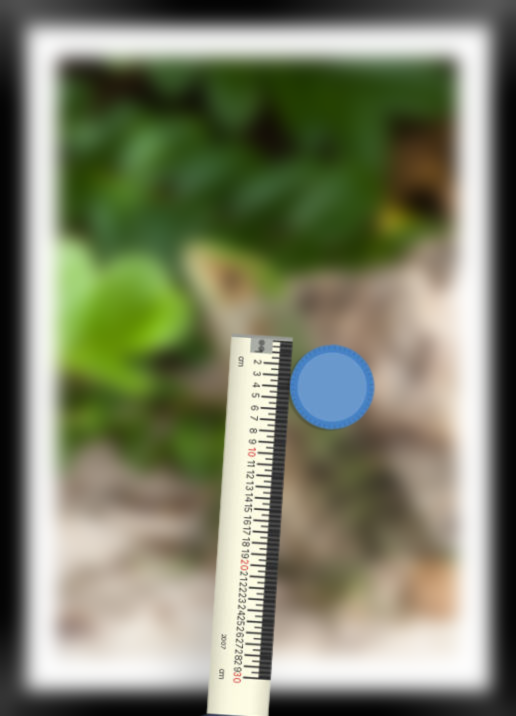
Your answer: 7.5cm
